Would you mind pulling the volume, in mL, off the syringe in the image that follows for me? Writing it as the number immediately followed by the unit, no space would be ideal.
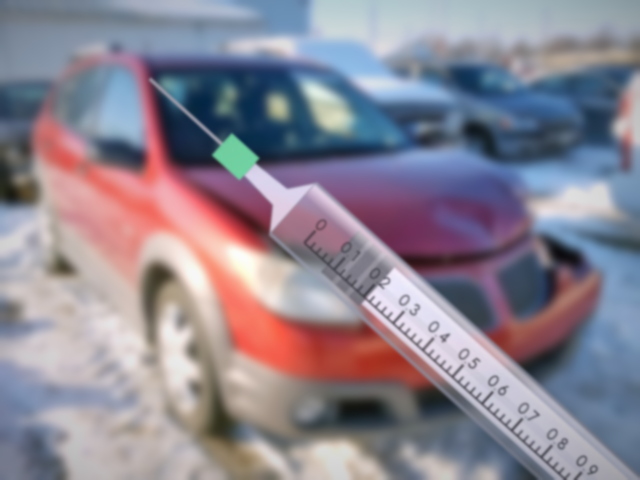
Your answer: 0.08mL
